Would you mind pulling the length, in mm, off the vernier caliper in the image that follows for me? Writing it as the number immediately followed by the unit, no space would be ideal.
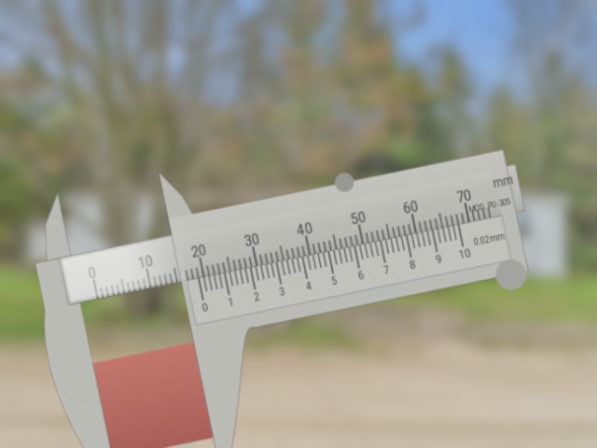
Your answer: 19.0mm
